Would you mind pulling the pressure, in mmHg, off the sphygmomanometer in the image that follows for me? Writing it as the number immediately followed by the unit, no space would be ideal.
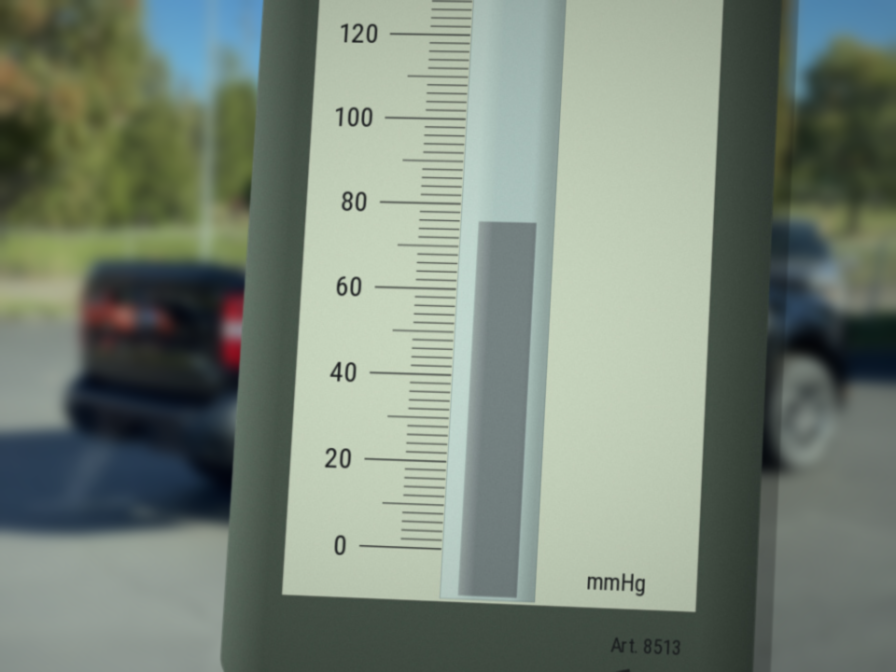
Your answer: 76mmHg
